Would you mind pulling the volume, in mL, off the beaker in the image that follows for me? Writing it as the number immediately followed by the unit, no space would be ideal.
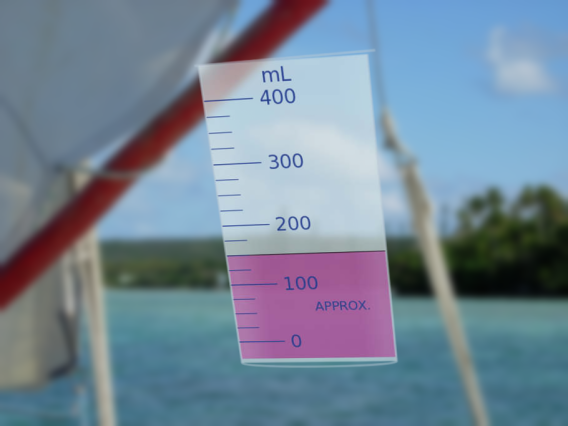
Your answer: 150mL
